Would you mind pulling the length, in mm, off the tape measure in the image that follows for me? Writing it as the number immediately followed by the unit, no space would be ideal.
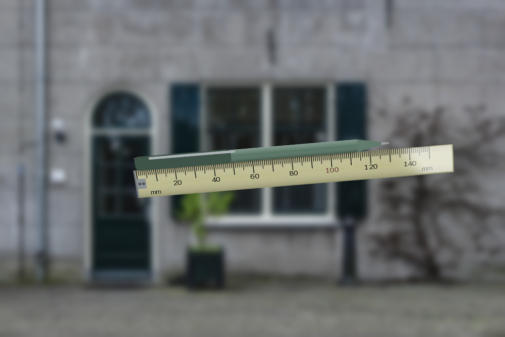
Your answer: 130mm
